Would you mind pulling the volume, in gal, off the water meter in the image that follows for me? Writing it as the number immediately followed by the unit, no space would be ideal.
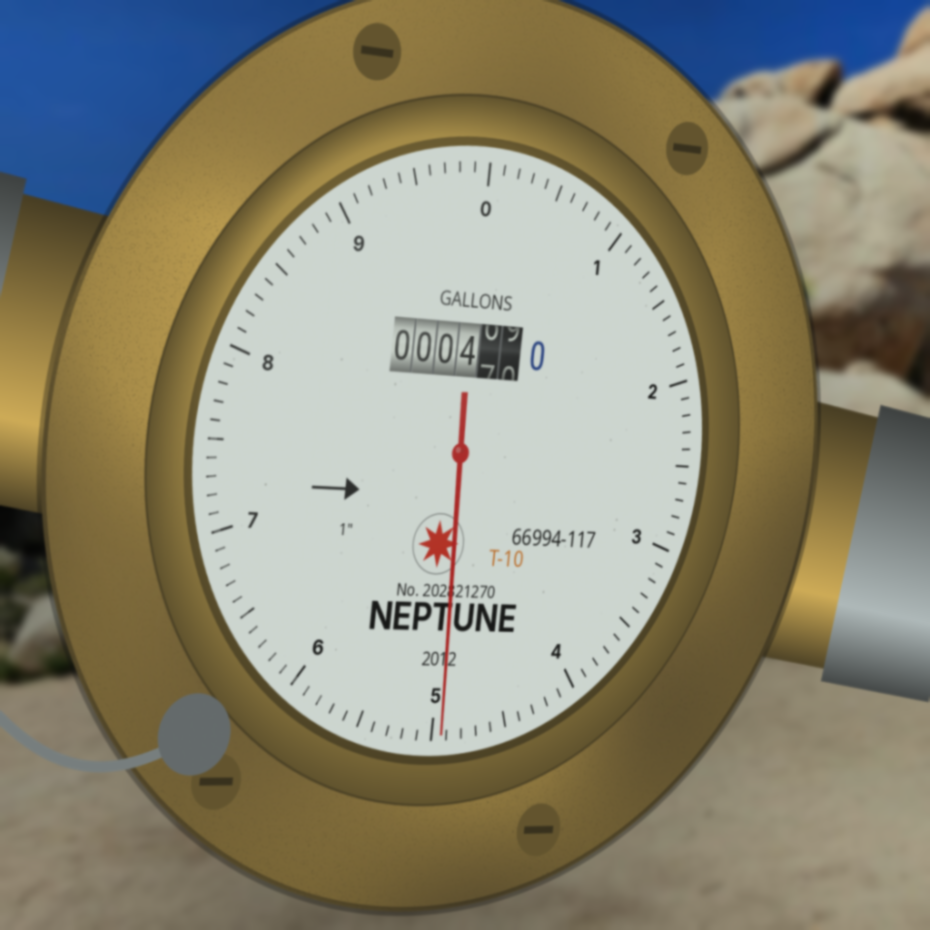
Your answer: 4694.9gal
